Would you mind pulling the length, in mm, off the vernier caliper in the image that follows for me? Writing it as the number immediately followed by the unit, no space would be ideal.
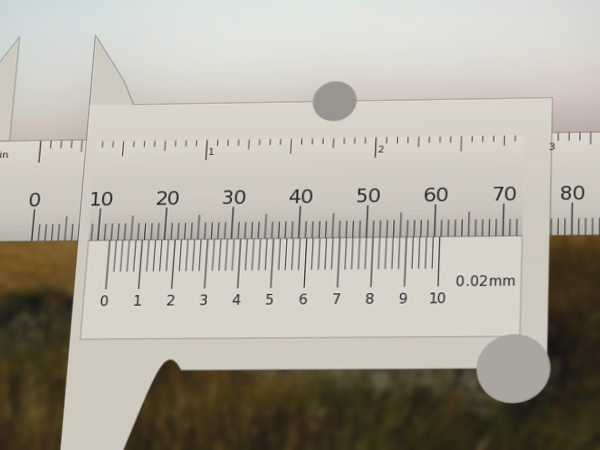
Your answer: 11.8mm
